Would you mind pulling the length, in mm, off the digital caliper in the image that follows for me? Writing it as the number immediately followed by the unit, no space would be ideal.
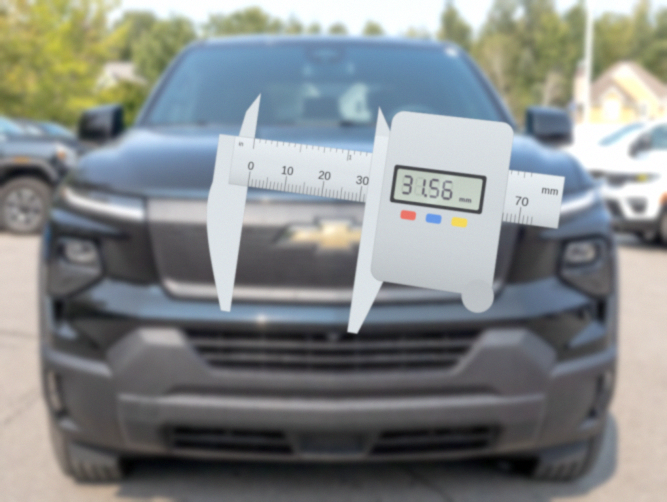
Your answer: 31.56mm
